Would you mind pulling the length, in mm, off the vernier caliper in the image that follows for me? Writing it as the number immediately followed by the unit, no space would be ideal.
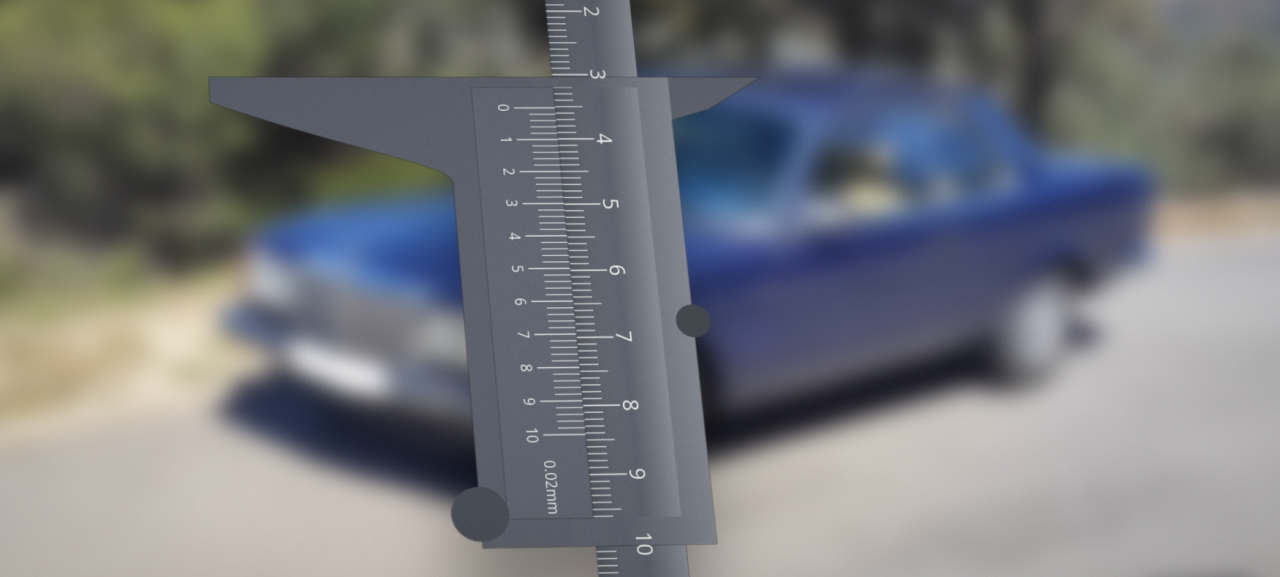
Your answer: 35.2mm
